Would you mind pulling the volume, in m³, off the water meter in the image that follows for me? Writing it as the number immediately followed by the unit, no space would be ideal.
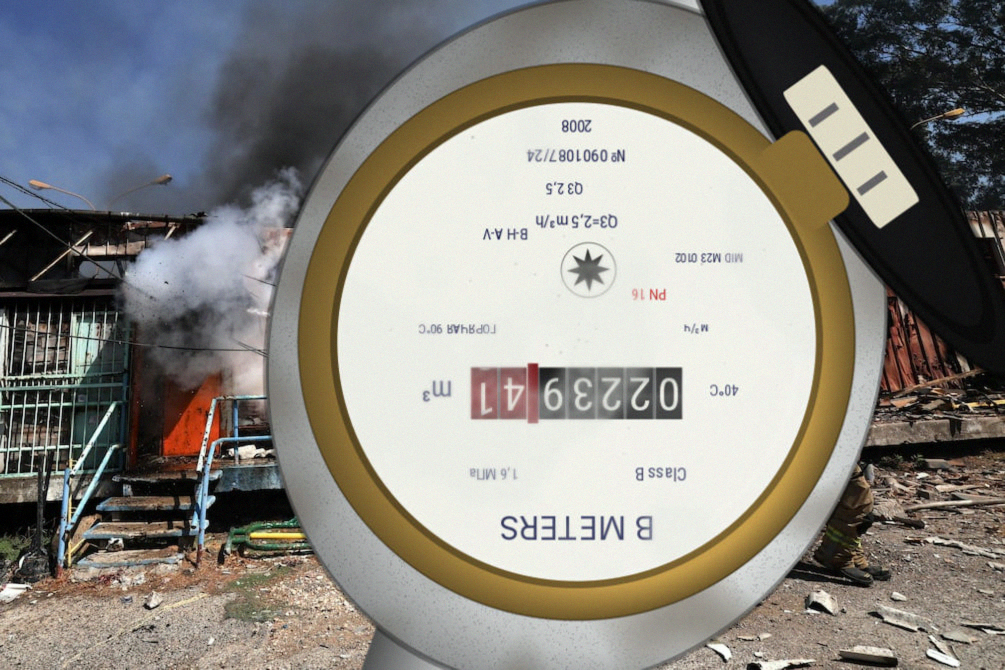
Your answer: 2239.41m³
